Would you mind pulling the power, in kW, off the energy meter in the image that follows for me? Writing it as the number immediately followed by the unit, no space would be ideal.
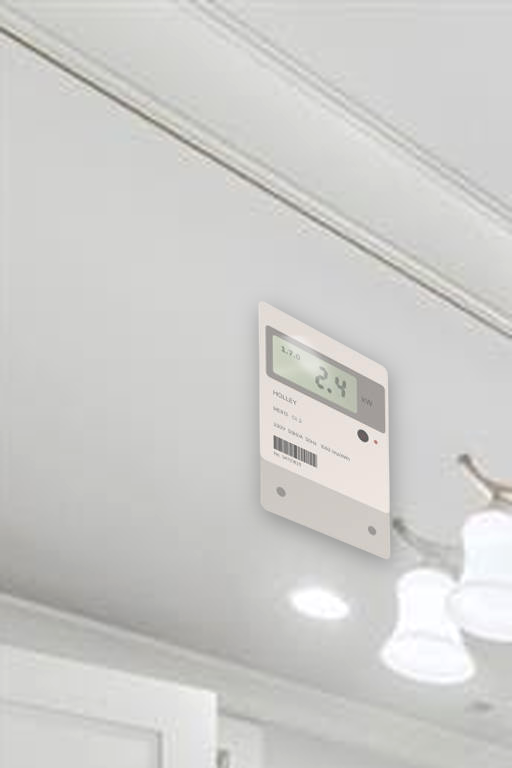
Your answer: 2.4kW
